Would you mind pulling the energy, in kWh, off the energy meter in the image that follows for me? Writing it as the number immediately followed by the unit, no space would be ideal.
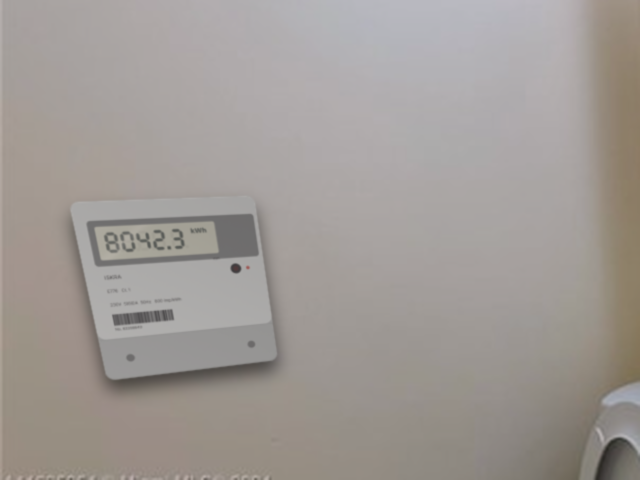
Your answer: 8042.3kWh
